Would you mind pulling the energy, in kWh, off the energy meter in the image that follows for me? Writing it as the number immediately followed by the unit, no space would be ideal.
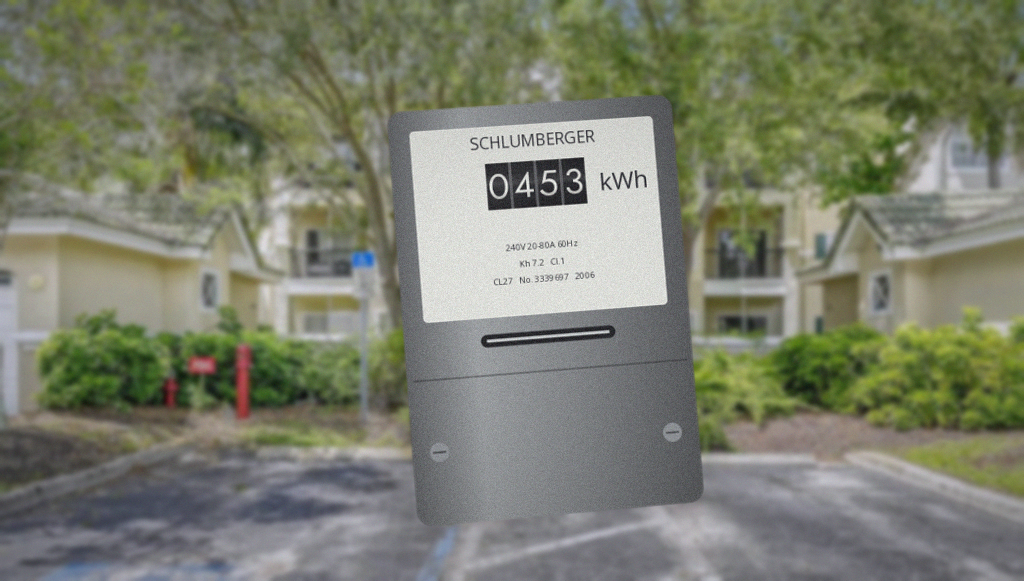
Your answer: 453kWh
